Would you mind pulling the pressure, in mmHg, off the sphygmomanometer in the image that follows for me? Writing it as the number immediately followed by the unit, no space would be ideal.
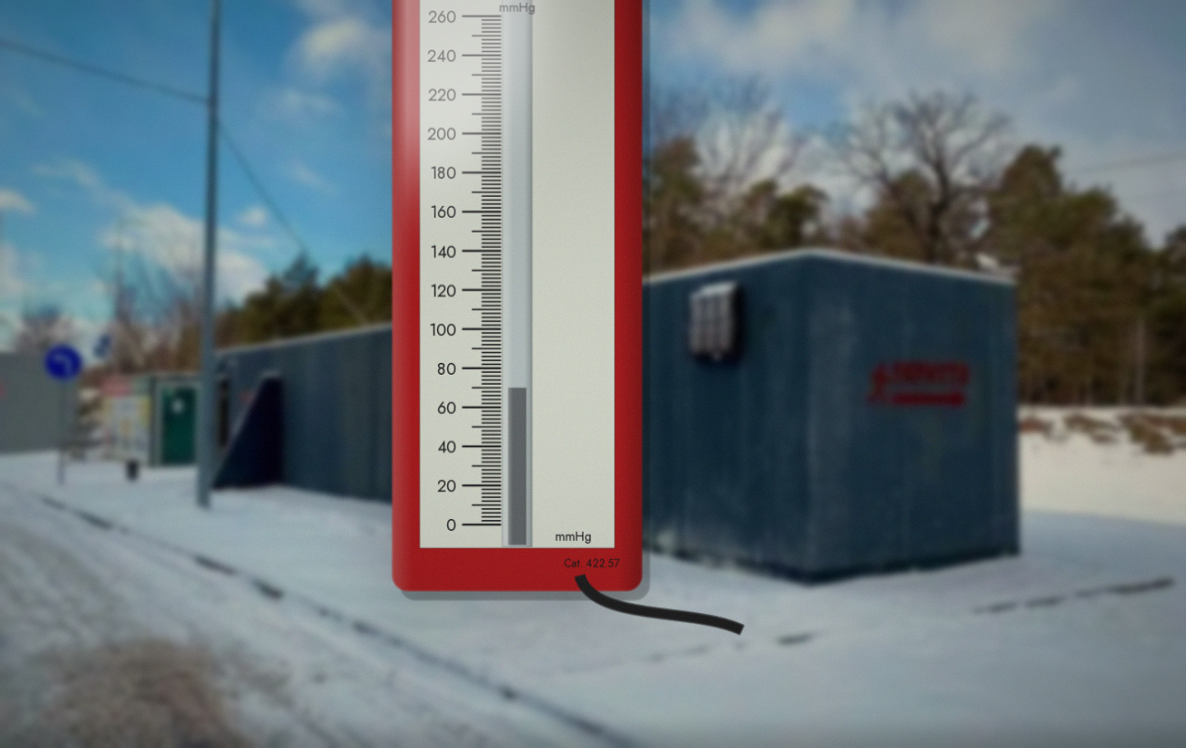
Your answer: 70mmHg
